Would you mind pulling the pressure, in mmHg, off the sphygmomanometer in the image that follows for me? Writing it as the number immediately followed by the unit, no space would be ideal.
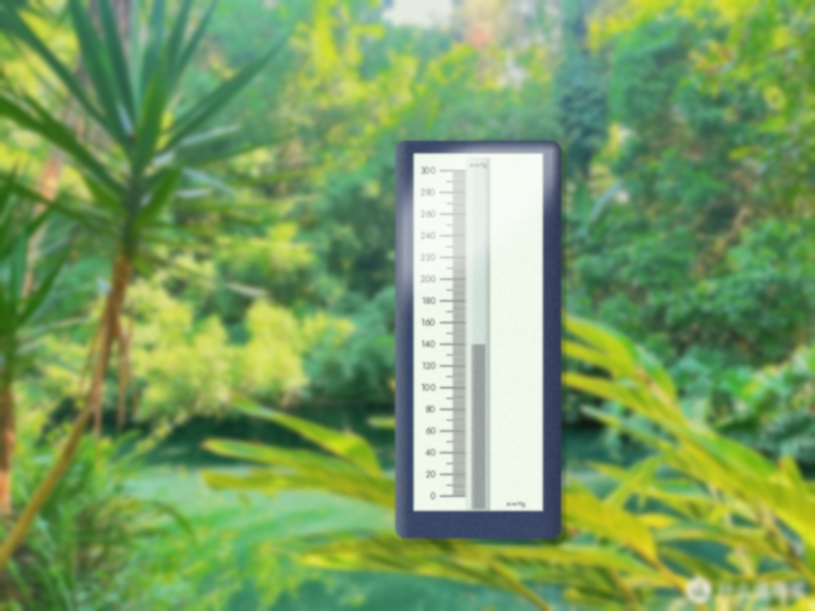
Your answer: 140mmHg
